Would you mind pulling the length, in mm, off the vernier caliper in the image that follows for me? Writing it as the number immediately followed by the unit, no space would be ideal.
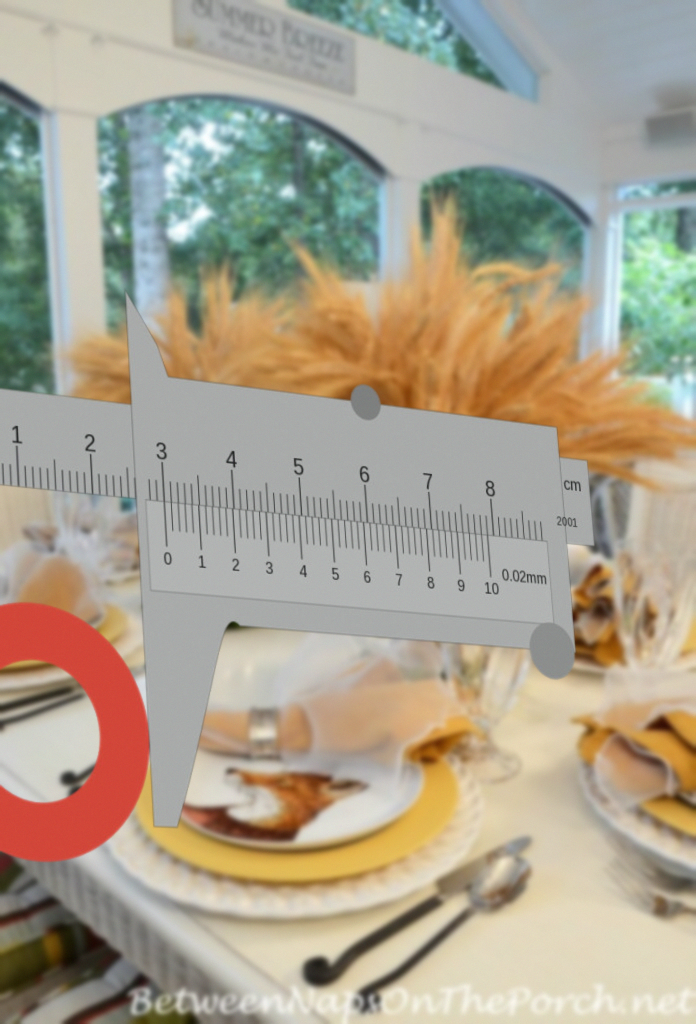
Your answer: 30.0mm
